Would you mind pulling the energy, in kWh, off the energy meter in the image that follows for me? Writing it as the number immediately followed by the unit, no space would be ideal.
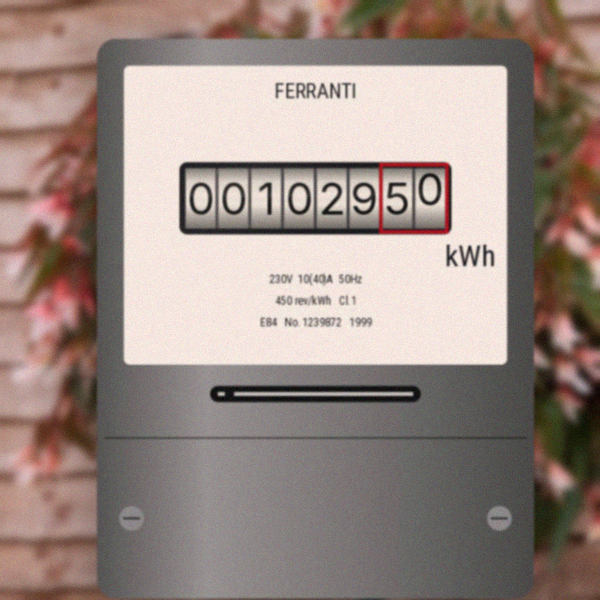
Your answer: 1029.50kWh
